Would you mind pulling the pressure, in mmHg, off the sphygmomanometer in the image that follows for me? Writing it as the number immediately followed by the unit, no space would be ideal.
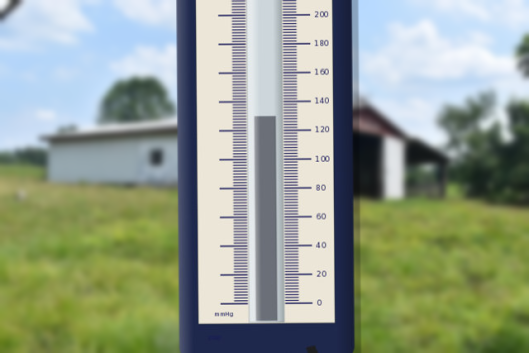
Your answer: 130mmHg
